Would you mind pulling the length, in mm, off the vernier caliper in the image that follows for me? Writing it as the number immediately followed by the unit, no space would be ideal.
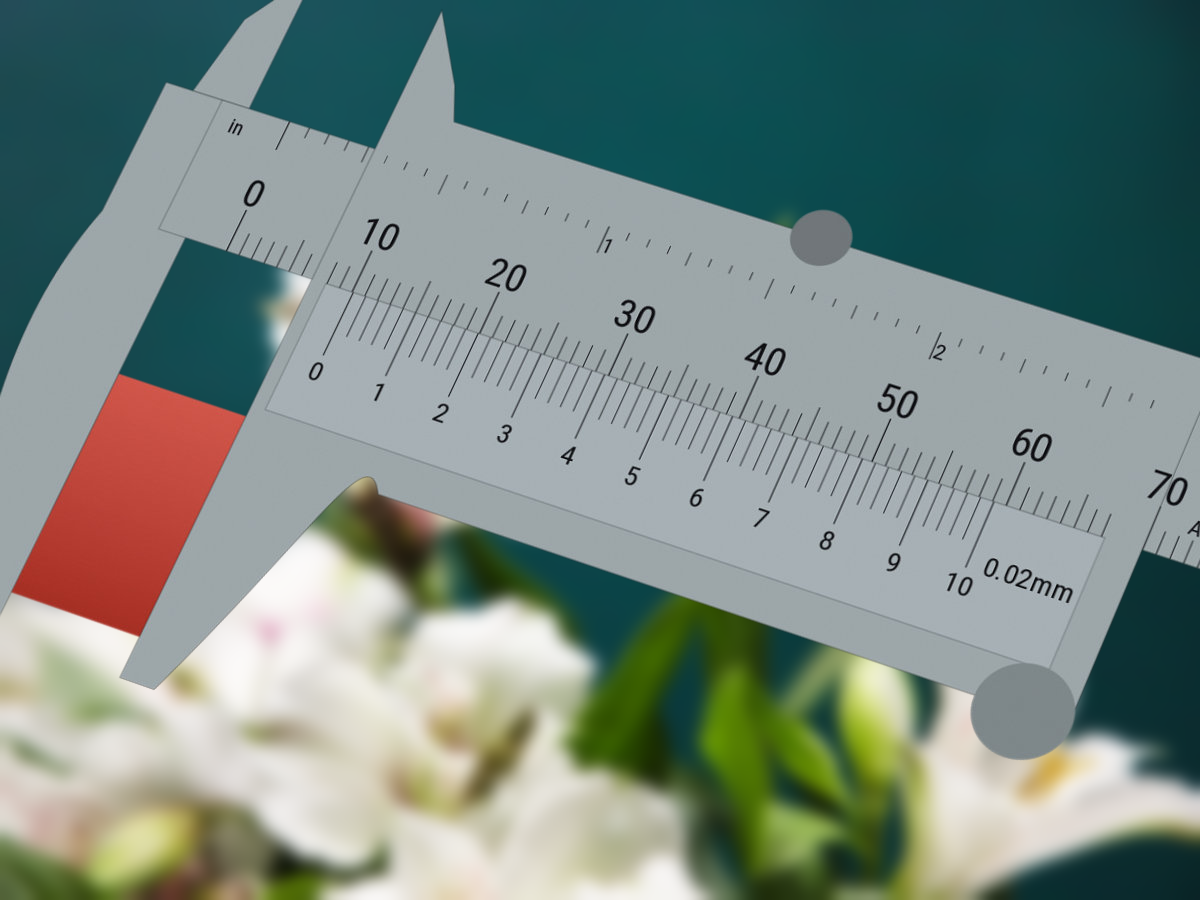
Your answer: 10.1mm
